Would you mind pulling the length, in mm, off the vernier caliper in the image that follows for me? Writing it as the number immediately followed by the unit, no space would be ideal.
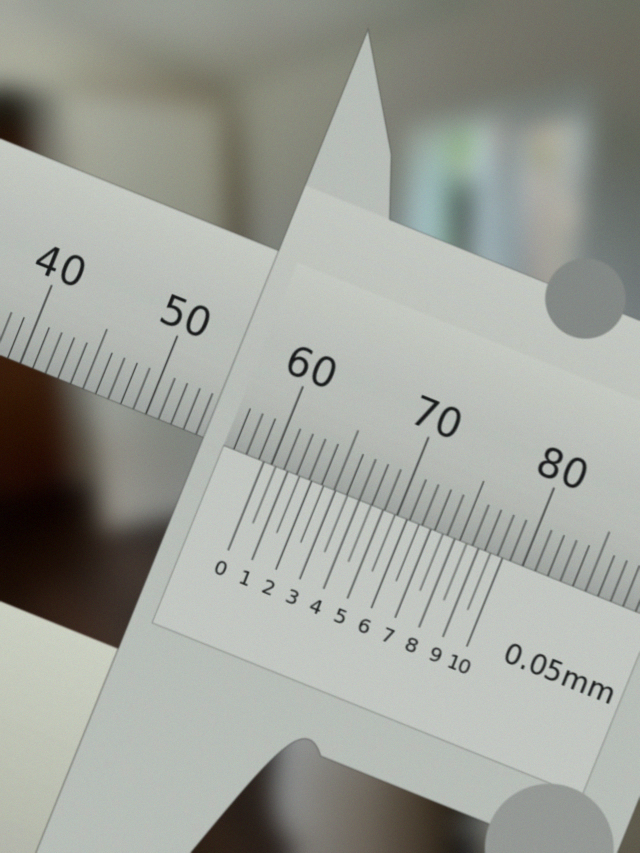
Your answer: 59.4mm
